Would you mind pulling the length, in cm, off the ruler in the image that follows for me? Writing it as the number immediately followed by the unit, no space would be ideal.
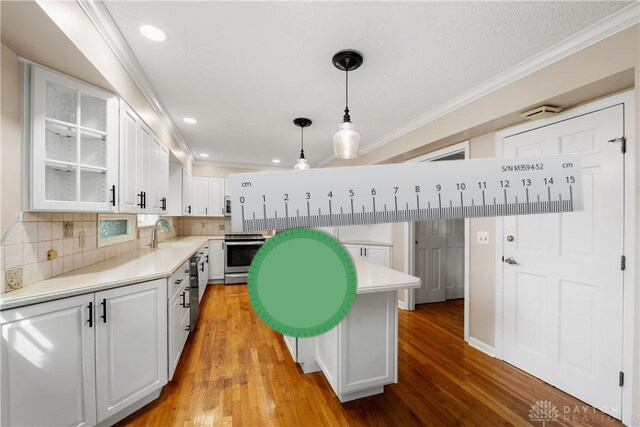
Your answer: 5cm
